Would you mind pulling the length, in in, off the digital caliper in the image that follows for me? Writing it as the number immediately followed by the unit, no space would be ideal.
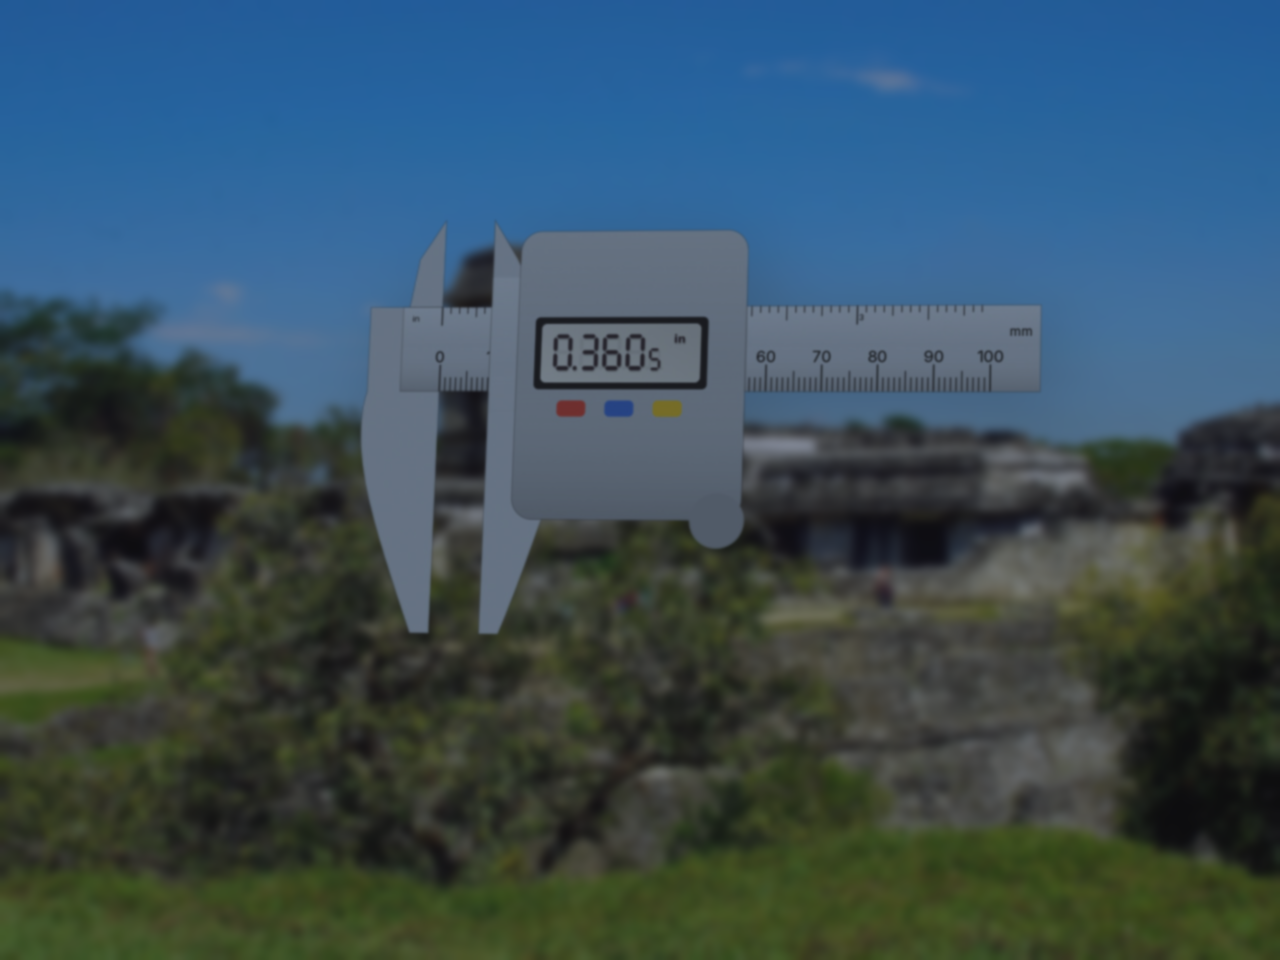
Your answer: 0.3605in
